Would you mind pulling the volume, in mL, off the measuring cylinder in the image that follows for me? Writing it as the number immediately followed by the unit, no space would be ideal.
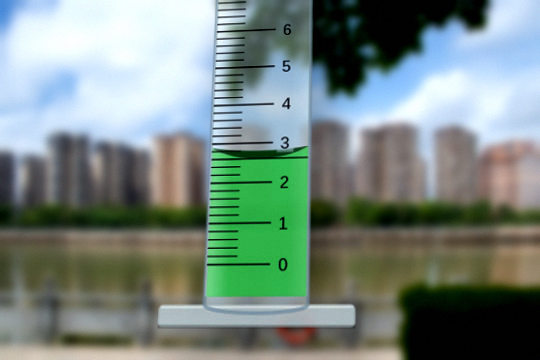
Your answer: 2.6mL
